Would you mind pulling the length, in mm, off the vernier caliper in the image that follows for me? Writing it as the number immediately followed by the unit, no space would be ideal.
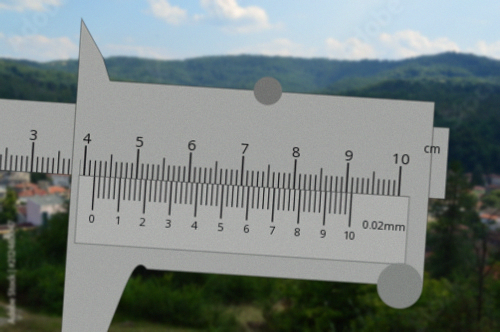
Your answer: 42.0mm
